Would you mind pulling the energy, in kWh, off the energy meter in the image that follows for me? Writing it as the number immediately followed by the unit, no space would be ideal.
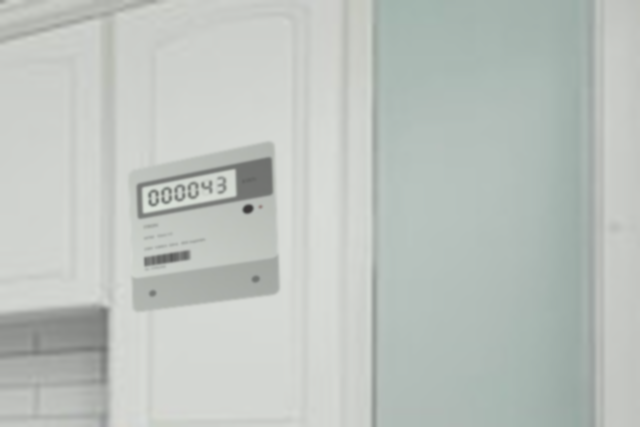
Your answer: 43kWh
